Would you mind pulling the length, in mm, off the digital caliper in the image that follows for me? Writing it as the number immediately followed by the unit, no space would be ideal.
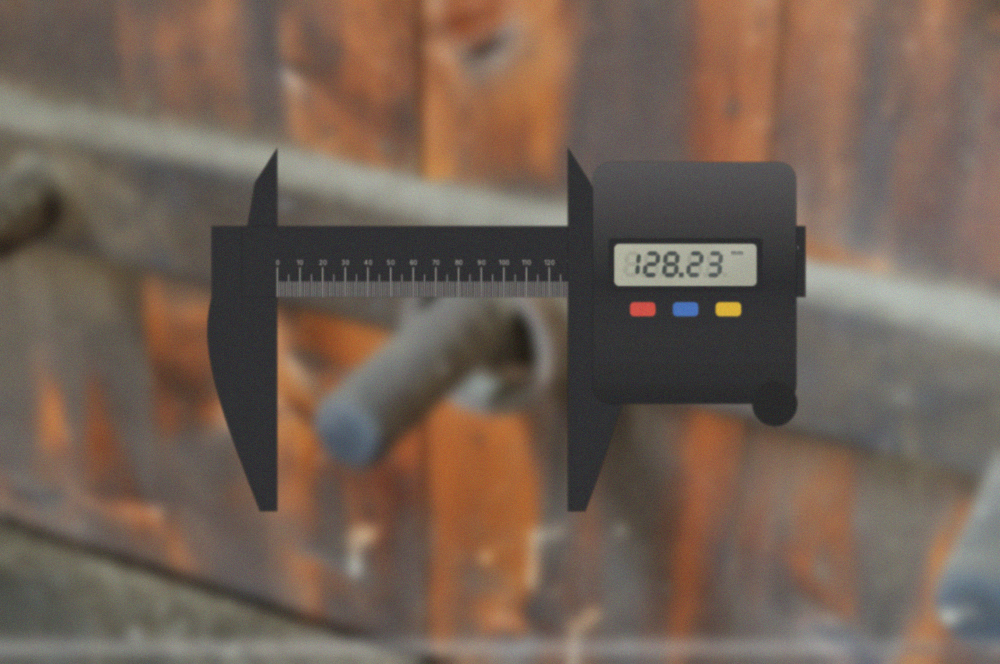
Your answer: 128.23mm
